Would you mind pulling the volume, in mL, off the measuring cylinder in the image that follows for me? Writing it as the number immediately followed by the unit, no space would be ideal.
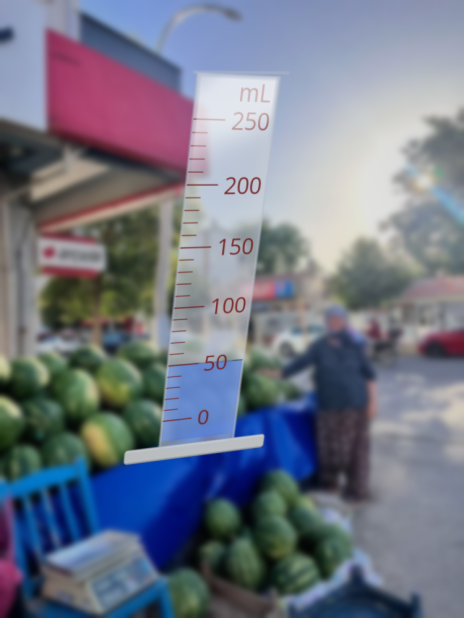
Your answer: 50mL
